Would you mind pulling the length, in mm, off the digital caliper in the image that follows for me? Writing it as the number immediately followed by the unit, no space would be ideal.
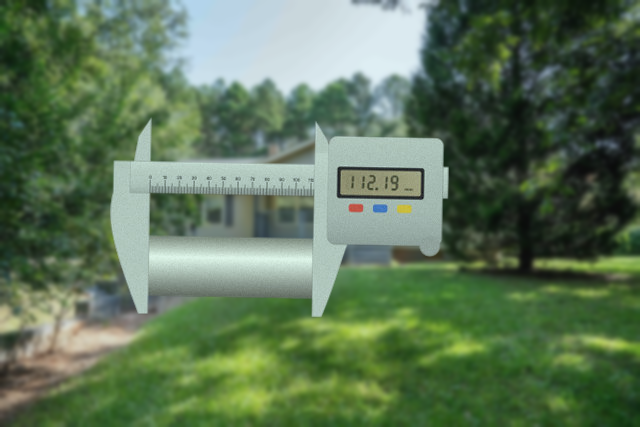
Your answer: 112.19mm
